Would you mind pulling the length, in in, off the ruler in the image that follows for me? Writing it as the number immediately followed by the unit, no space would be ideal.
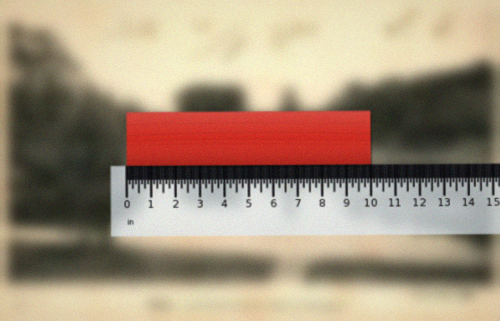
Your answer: 10in
